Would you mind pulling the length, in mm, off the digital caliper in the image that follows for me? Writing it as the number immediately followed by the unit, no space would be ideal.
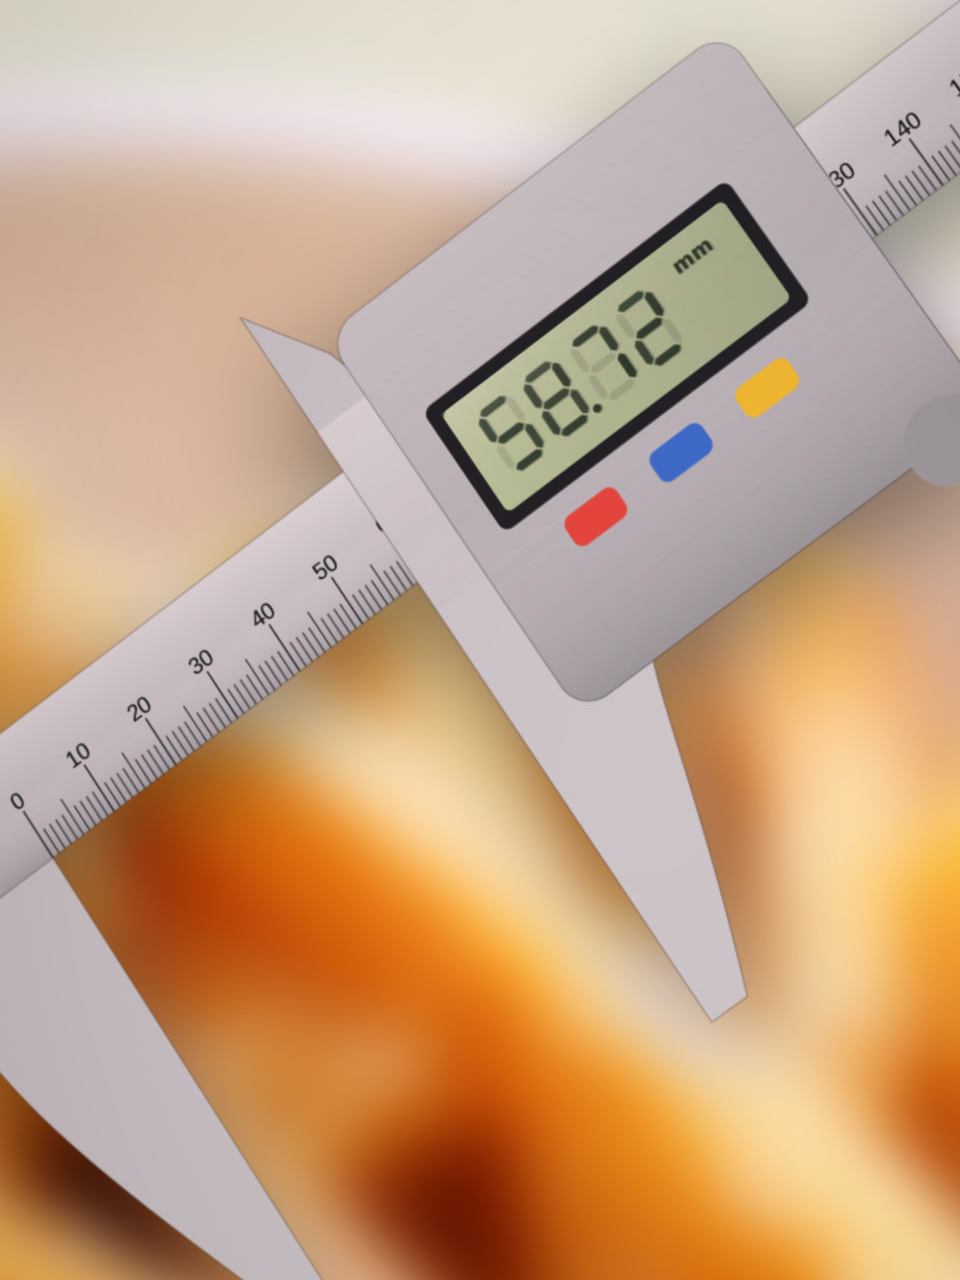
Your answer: 58.72mm
